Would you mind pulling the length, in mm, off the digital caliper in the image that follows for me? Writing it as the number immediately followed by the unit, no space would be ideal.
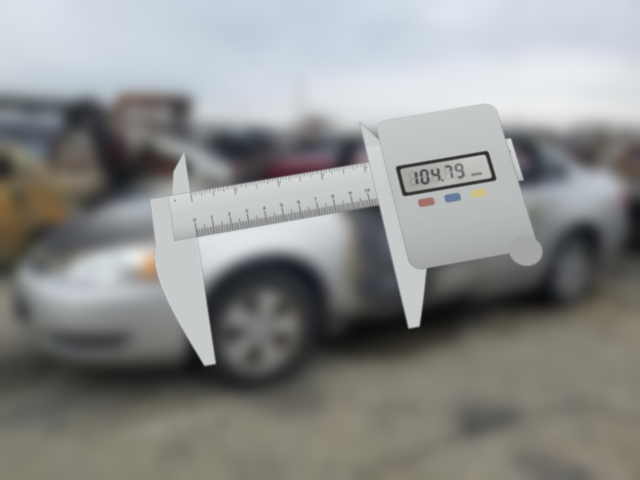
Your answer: 104.79mm
